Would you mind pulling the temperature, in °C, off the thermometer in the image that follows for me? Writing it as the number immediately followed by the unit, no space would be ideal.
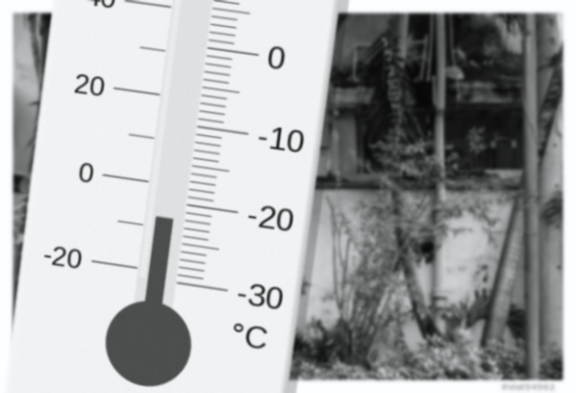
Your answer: -22°C
